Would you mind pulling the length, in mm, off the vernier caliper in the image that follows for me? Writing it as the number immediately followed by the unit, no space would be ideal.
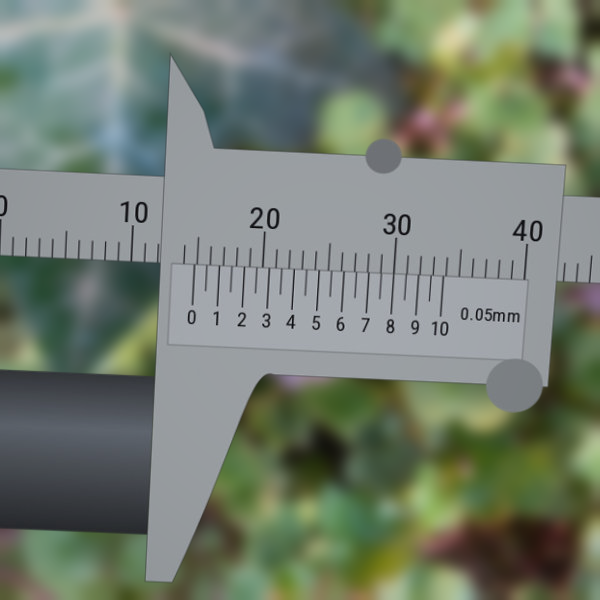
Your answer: 14.8mm
